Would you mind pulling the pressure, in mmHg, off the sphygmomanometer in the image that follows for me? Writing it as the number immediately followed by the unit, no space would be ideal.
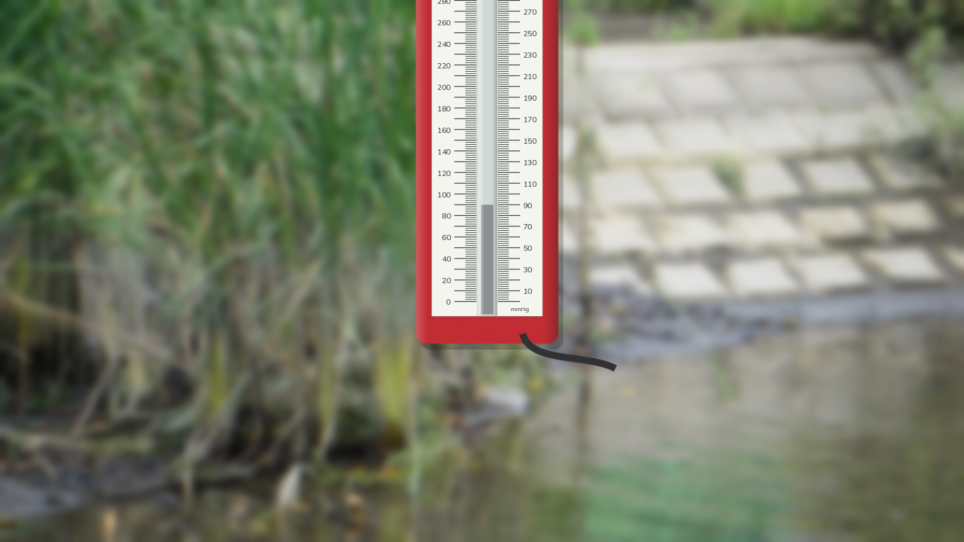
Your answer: 90mmHg
